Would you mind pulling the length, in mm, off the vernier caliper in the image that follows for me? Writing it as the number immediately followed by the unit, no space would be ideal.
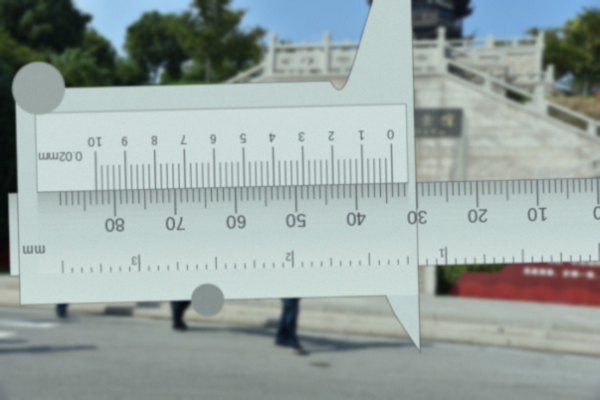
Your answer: 34.0mm
